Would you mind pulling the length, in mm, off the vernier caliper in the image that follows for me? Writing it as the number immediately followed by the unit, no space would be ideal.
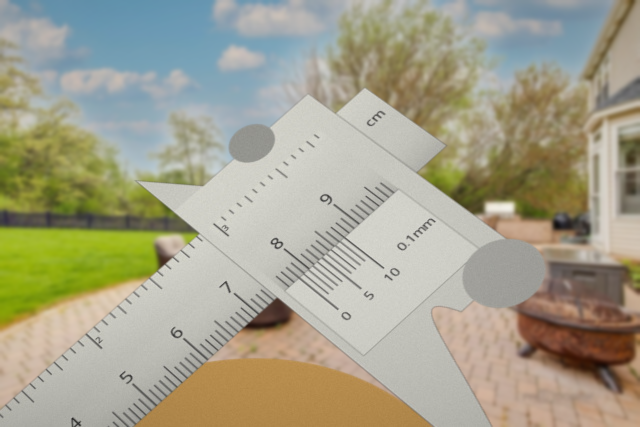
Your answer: 78.0mm
